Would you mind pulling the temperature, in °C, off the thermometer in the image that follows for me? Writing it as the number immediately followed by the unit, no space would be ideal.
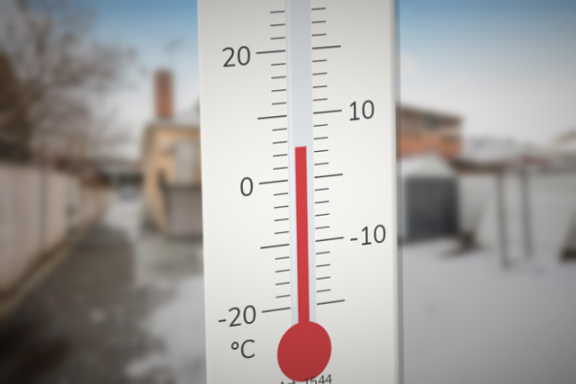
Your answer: 5°C
